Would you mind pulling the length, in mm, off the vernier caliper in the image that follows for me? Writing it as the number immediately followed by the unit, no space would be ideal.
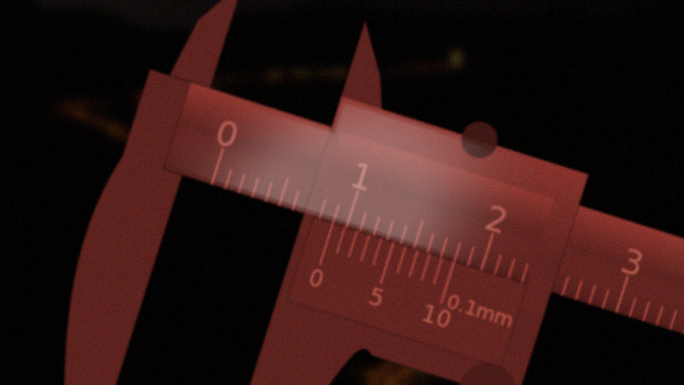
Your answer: 9.0mm
